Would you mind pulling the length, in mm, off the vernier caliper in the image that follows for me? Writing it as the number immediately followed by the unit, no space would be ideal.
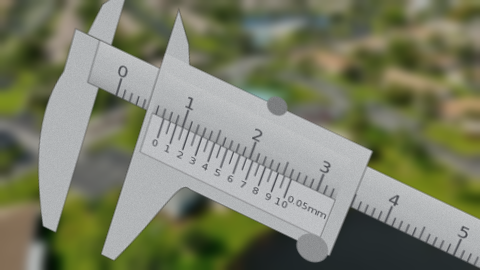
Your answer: 7.2mm
